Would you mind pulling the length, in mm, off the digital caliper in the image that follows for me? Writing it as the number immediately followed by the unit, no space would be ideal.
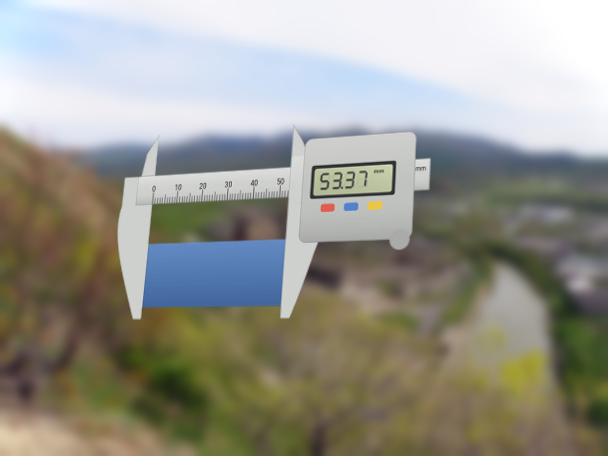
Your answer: 53.37mm
